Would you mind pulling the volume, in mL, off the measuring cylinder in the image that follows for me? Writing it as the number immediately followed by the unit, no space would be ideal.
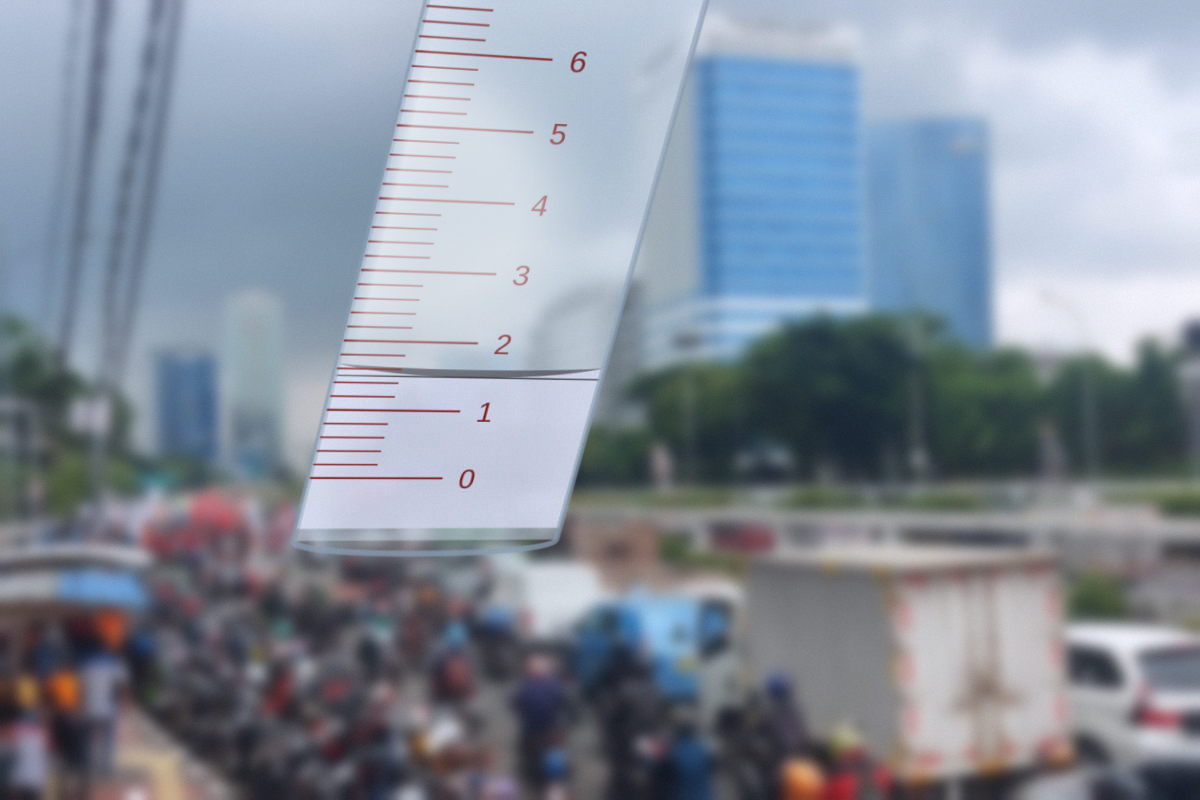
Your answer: 1.5mL
